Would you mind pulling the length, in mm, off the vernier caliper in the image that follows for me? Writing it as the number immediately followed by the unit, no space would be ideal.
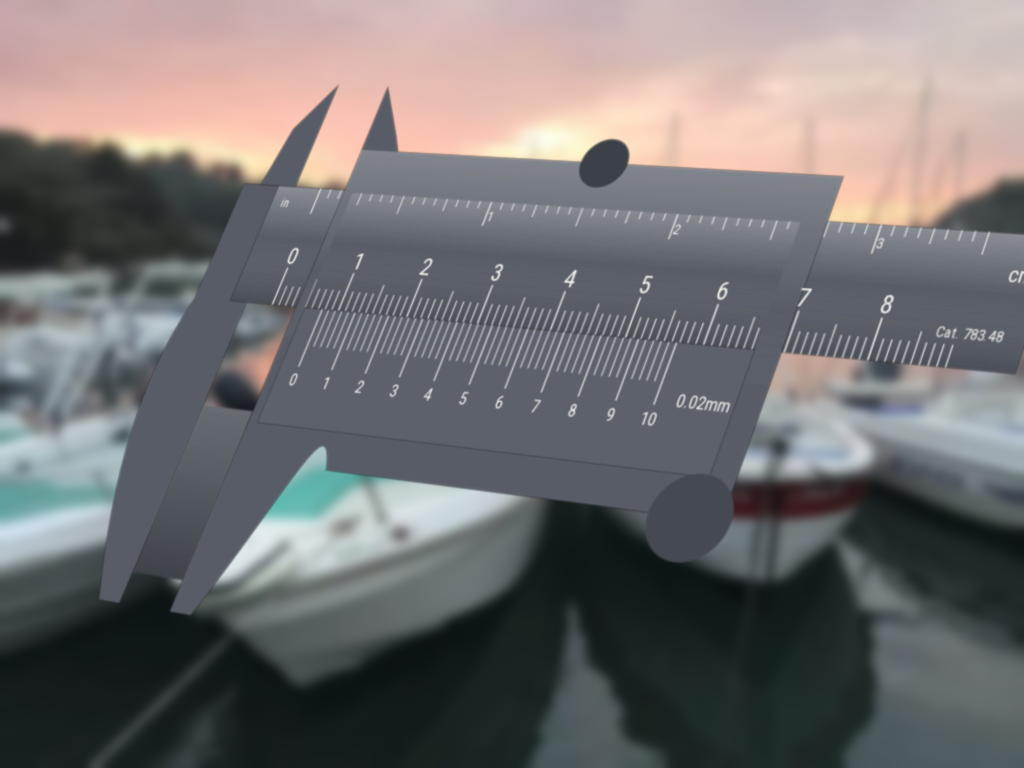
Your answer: 7.6mm
